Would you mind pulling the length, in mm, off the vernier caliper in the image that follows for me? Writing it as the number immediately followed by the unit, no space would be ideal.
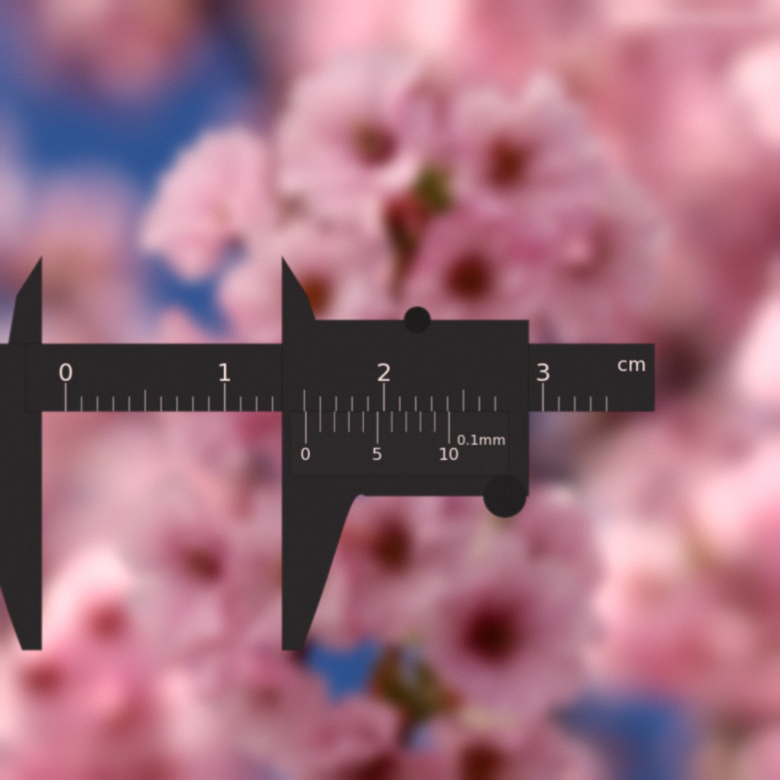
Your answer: 15.1mm
